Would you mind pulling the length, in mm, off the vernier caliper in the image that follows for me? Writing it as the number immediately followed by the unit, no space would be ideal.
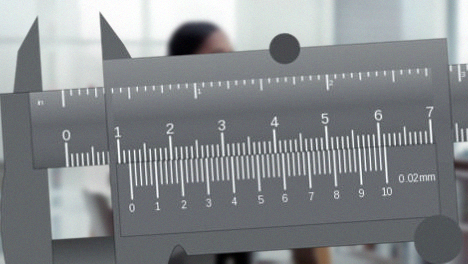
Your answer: 12.0mm
